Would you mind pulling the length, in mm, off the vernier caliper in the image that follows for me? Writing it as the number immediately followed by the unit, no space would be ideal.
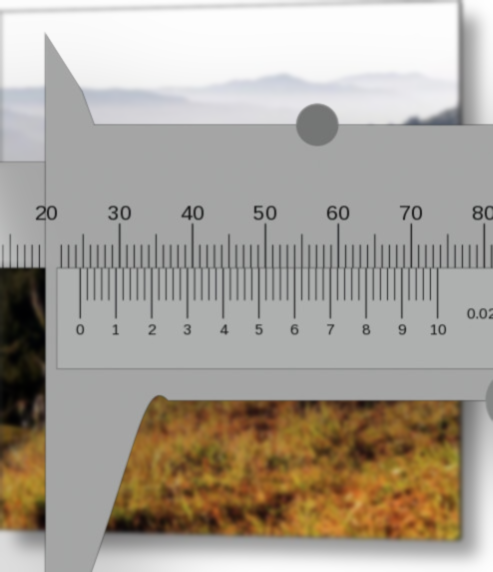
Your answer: 24.6mm
